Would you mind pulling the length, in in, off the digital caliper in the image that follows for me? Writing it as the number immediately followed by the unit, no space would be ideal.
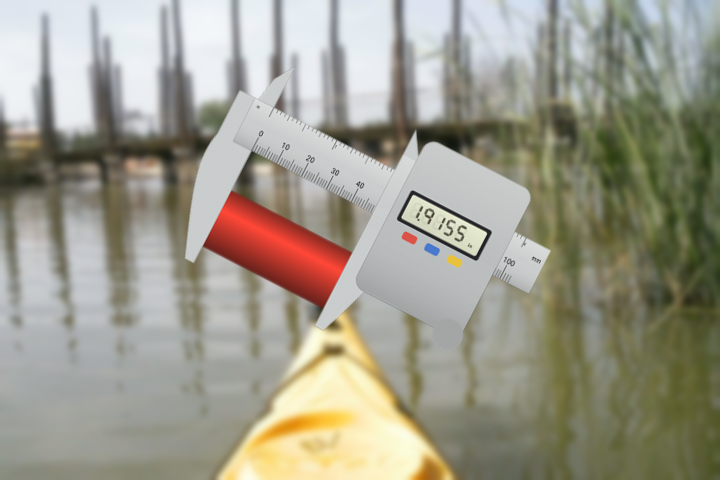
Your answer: 1.9155in
